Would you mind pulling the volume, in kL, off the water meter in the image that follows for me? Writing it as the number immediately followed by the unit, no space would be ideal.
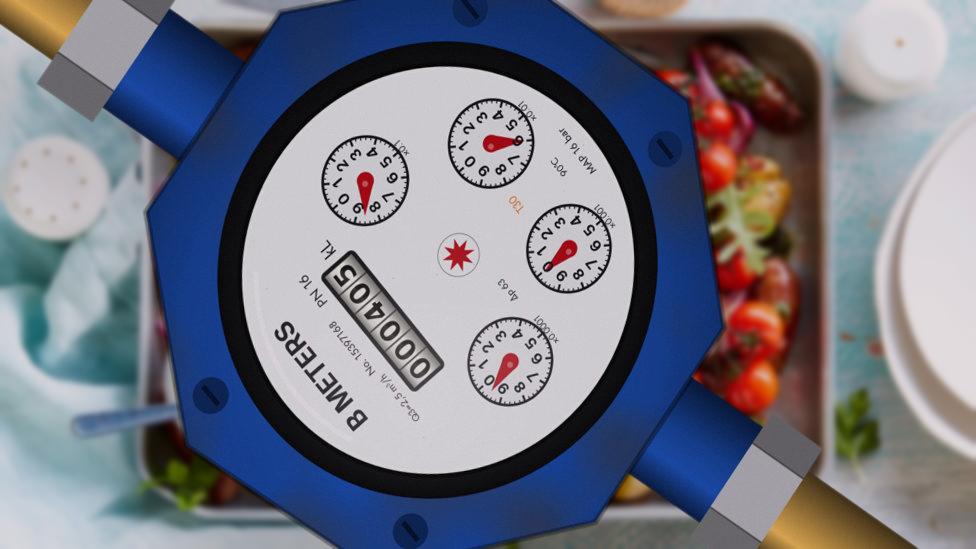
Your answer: 405.8599kL
